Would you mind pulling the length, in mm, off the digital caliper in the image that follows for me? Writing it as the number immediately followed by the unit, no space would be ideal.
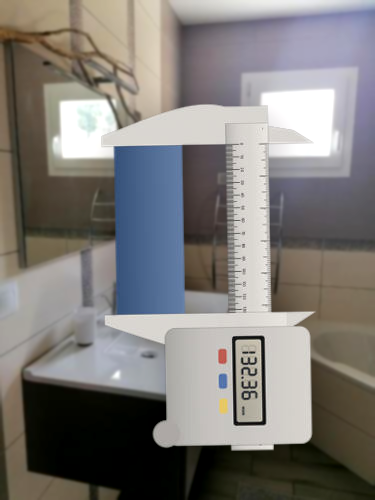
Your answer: 132.36mm
